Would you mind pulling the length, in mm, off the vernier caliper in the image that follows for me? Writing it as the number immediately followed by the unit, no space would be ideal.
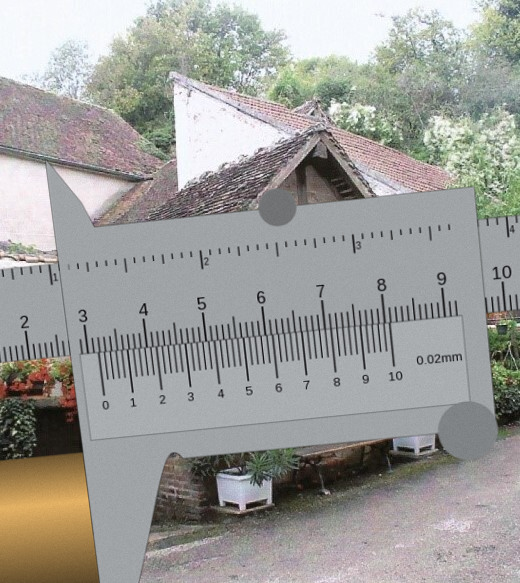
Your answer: 31.8mm
